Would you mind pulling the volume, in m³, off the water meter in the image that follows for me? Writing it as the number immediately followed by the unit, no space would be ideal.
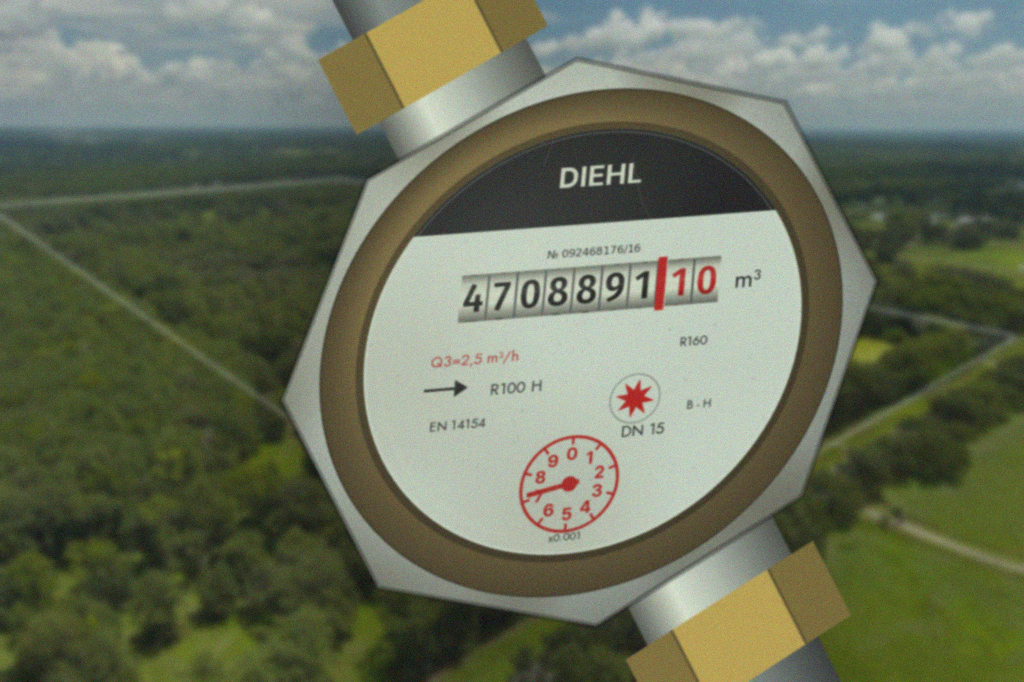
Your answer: 4708891.107m³
